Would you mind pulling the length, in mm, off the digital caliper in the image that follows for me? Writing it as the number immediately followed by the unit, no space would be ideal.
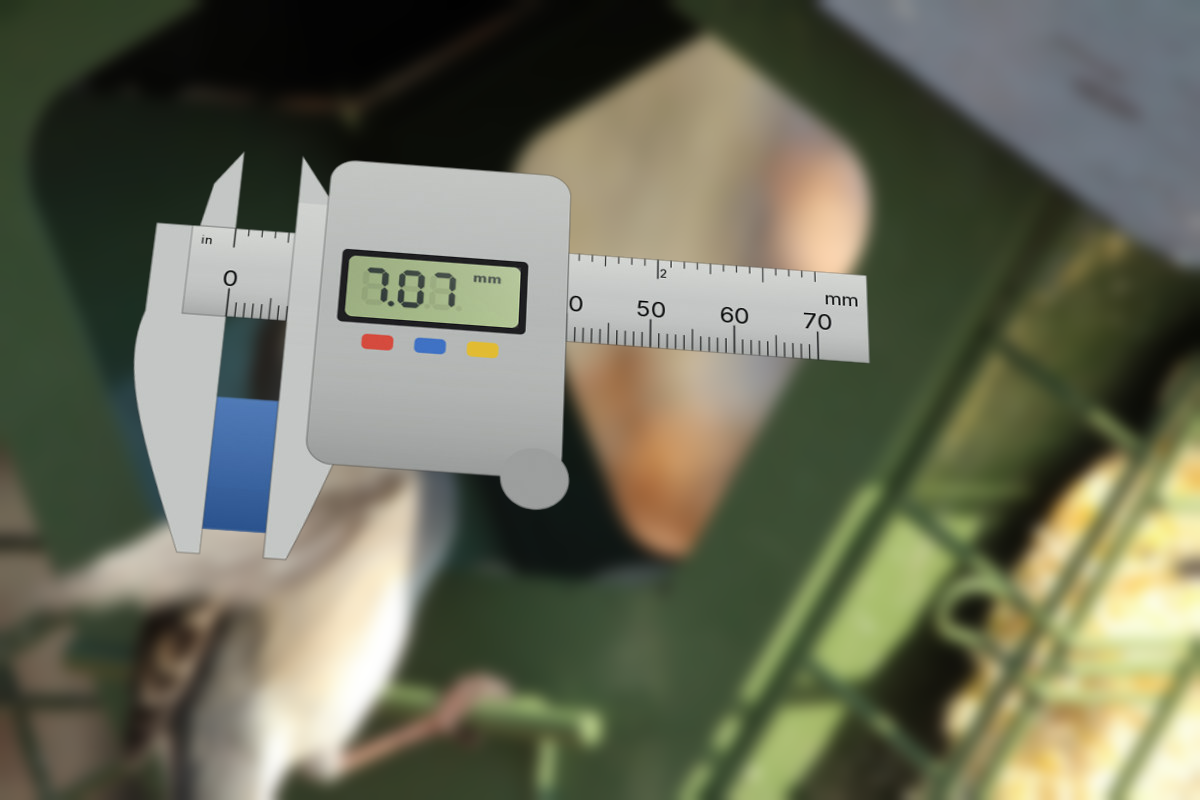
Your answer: 7.07mm
